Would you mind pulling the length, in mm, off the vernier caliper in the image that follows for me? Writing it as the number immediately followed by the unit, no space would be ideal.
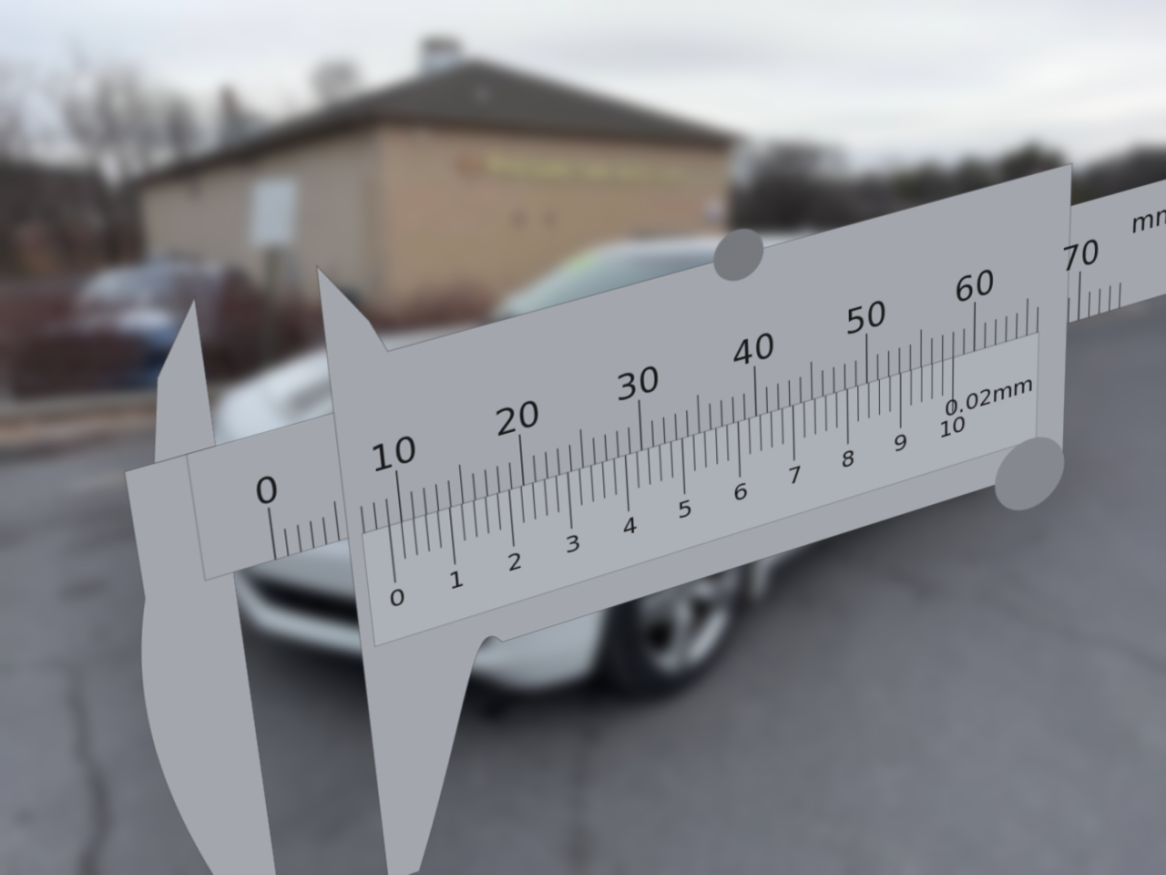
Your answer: 9.0mm
